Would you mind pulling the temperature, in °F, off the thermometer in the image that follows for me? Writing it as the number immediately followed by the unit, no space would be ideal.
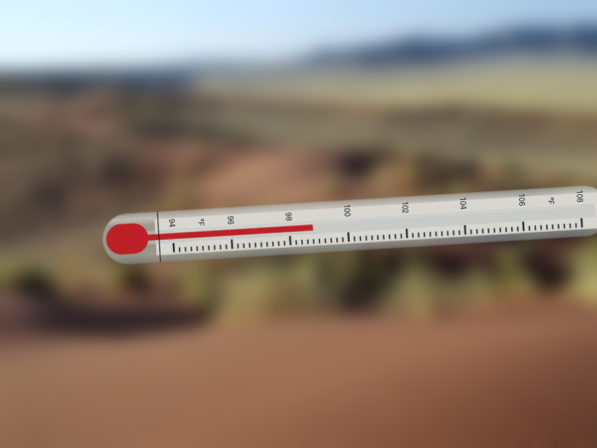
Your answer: 98.8°F
